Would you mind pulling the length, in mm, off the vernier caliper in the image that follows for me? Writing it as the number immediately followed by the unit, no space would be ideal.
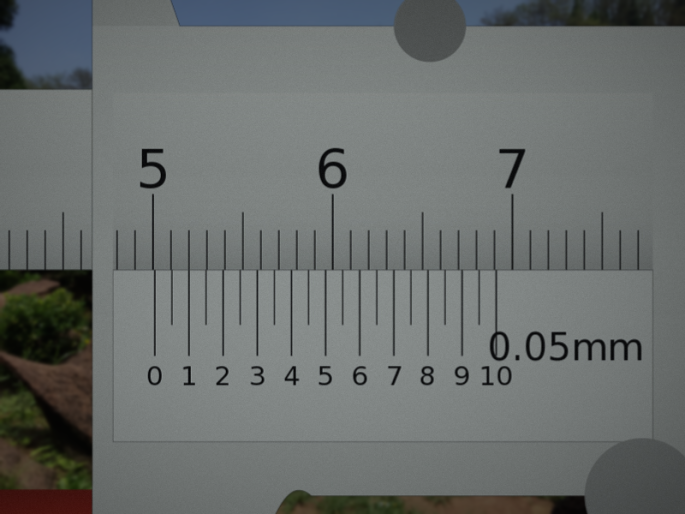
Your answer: 50.1mm
